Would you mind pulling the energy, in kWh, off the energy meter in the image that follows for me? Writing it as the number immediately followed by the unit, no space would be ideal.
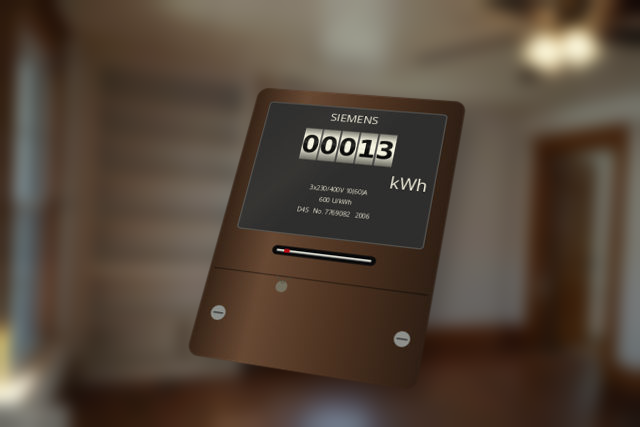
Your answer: 13kWh
